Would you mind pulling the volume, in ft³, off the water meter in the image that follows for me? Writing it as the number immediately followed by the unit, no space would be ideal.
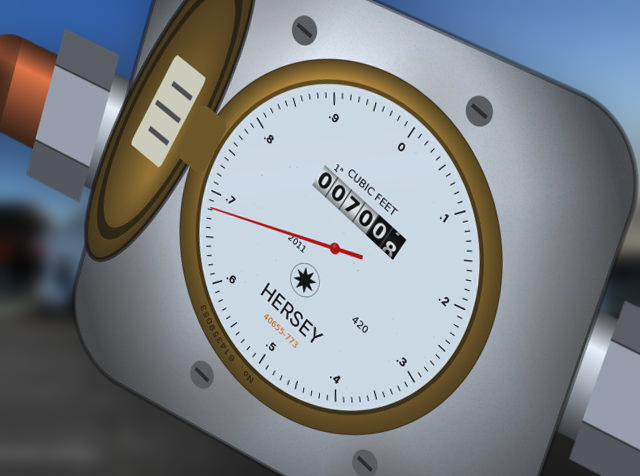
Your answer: 7007.68ft³
